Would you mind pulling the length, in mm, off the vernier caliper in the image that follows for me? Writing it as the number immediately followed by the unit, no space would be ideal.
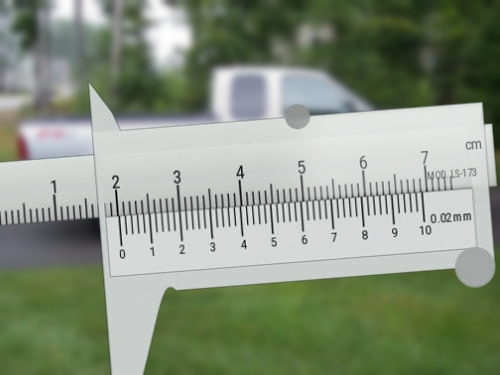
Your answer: 20.2mm
